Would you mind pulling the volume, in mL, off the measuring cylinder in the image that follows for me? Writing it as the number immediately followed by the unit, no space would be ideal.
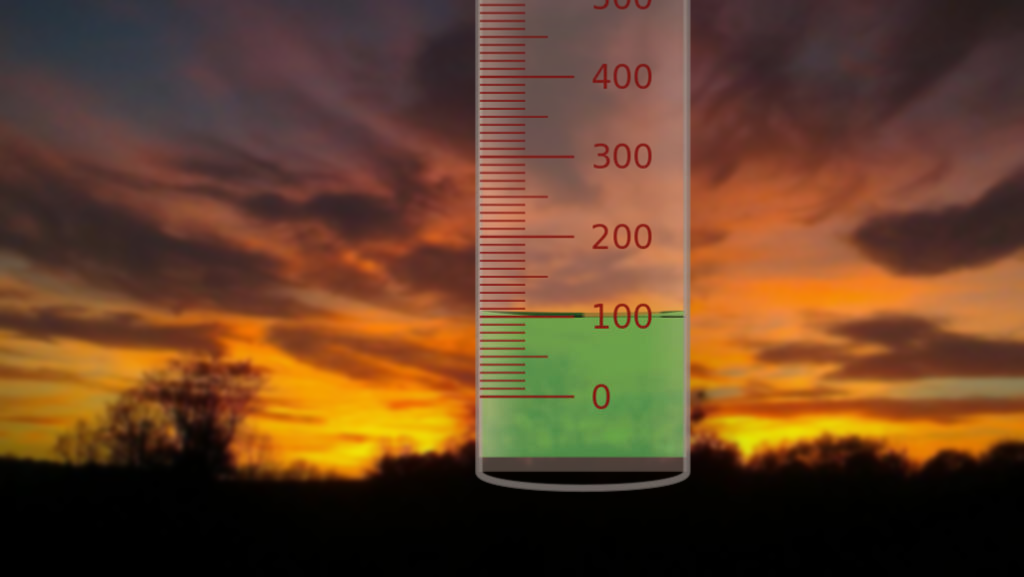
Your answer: 100mL
